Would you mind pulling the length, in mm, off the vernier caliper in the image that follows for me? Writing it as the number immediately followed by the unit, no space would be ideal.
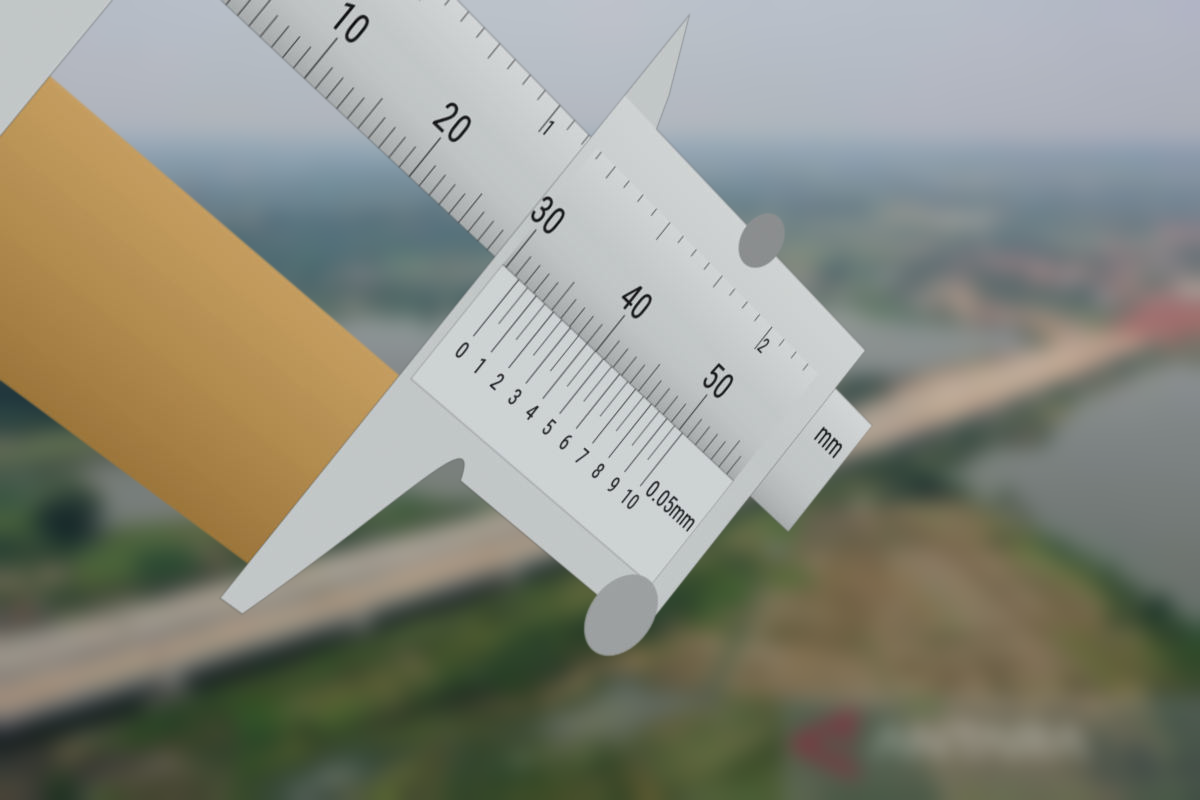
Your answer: 31.4mm
